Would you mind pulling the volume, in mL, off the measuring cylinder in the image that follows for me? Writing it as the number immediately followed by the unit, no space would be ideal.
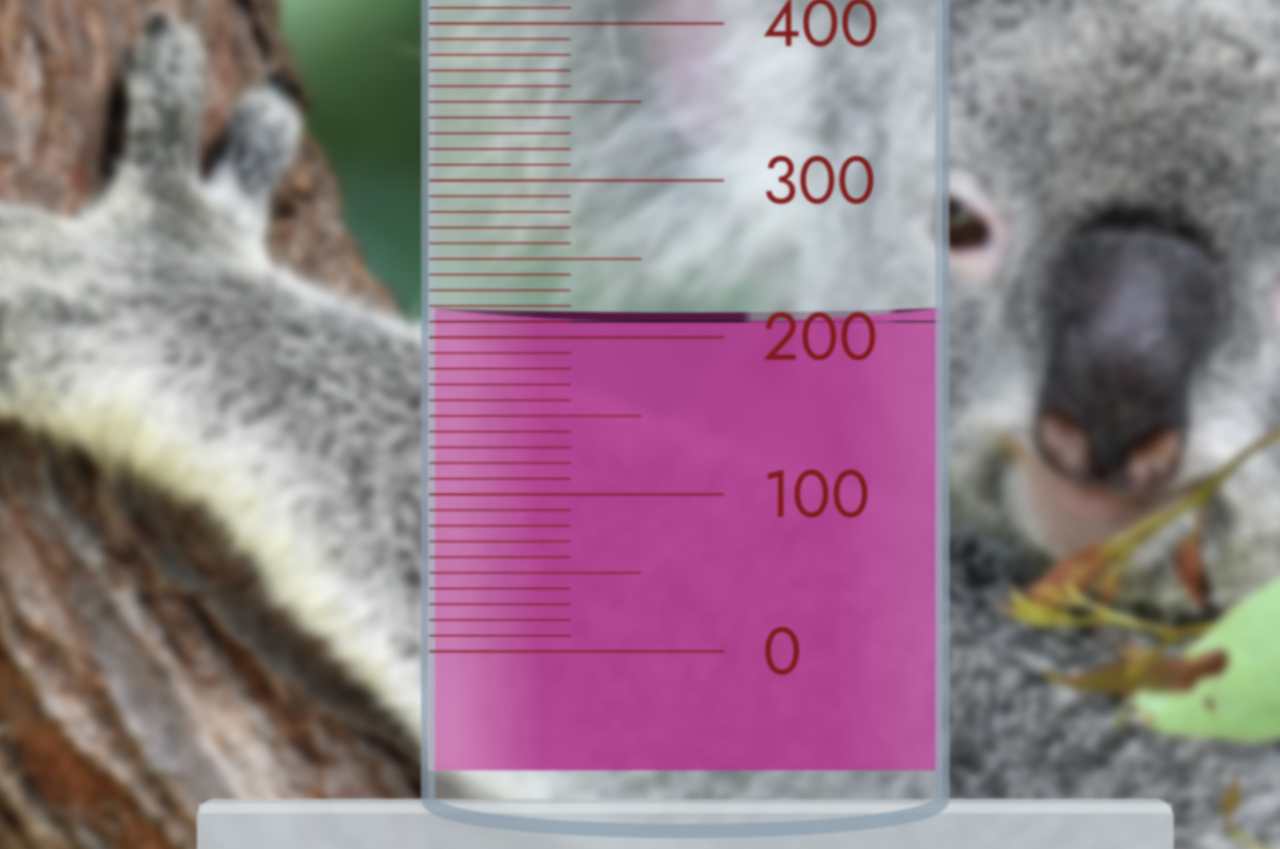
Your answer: 210mL
